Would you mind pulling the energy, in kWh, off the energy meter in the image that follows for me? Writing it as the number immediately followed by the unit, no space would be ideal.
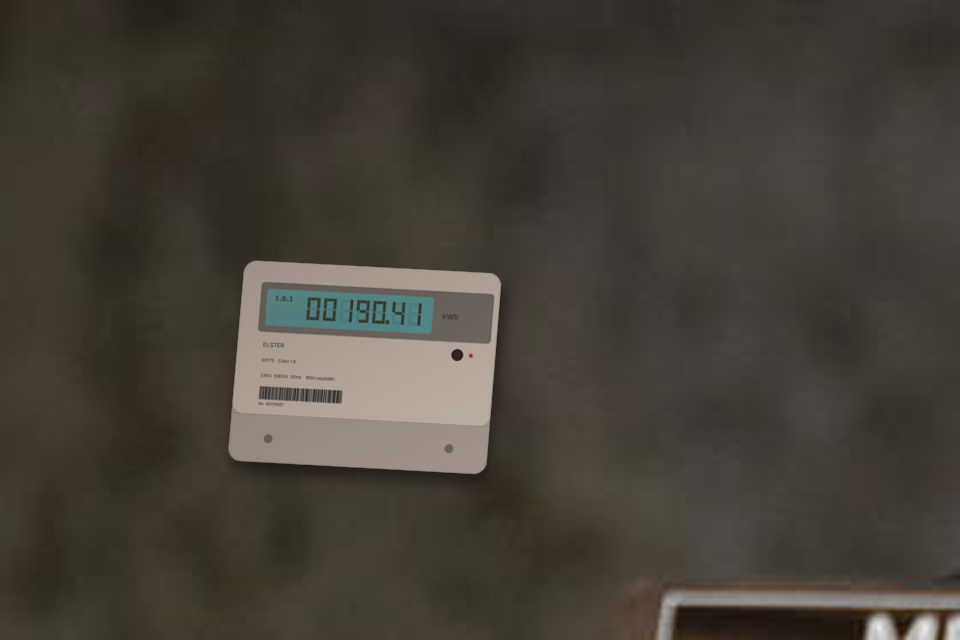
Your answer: 190.41kWh
